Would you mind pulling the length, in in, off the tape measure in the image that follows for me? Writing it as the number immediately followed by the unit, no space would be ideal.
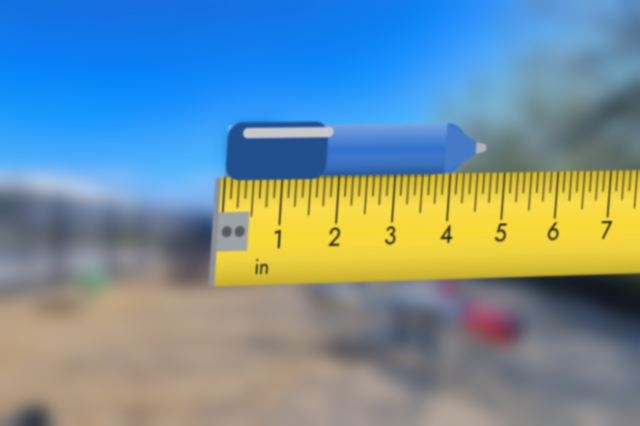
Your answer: 4.625in
